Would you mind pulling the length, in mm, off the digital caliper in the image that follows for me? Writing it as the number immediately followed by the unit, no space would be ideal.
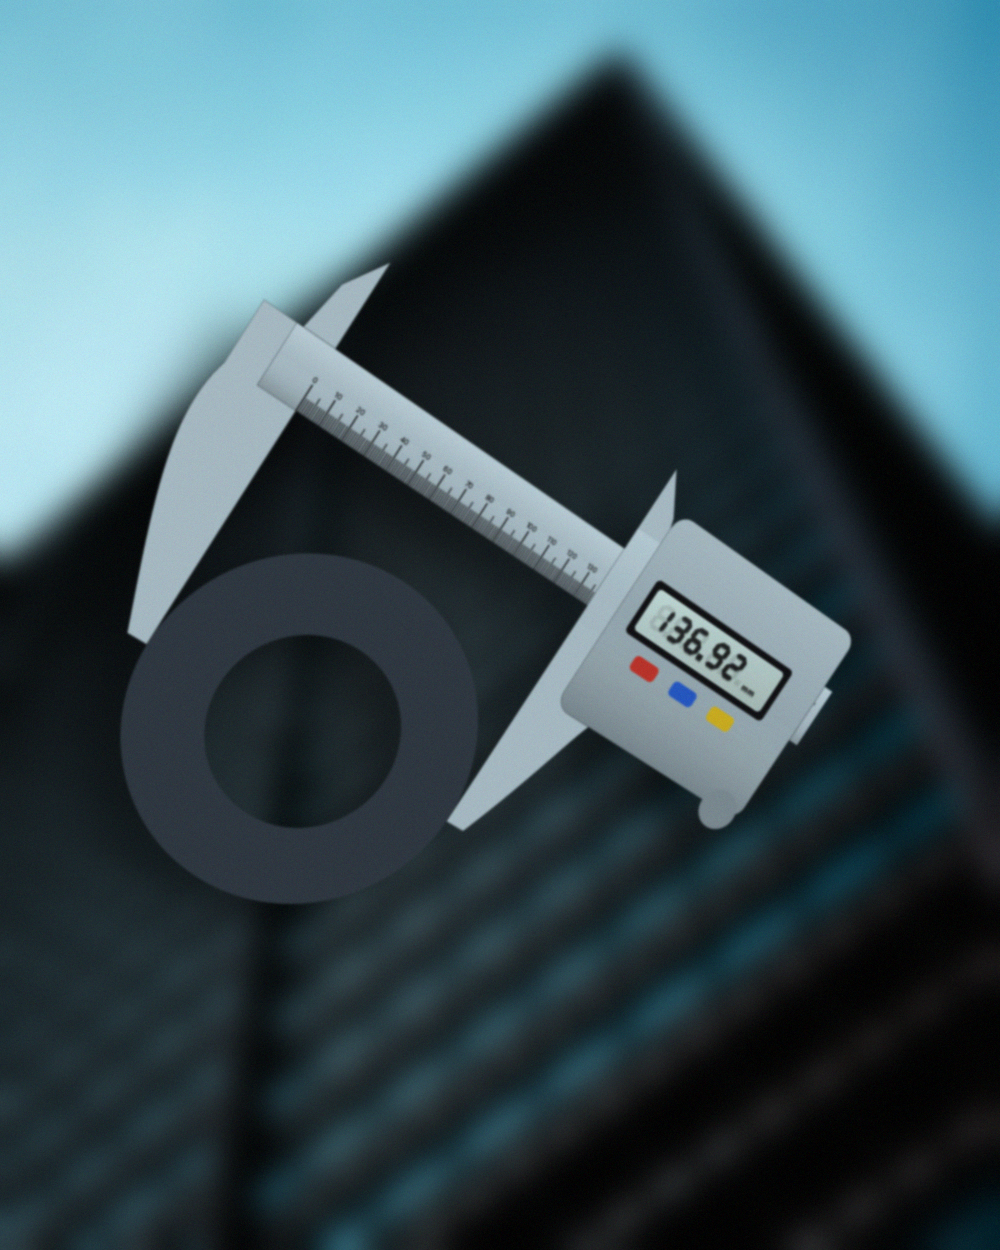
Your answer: 136.92mm
